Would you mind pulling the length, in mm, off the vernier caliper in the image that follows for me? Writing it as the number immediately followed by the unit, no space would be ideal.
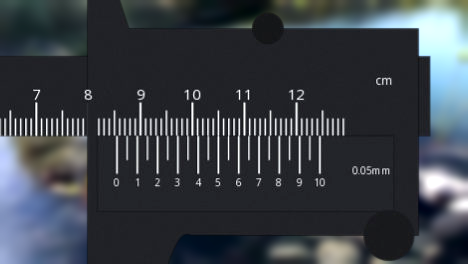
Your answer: 85.5mm
